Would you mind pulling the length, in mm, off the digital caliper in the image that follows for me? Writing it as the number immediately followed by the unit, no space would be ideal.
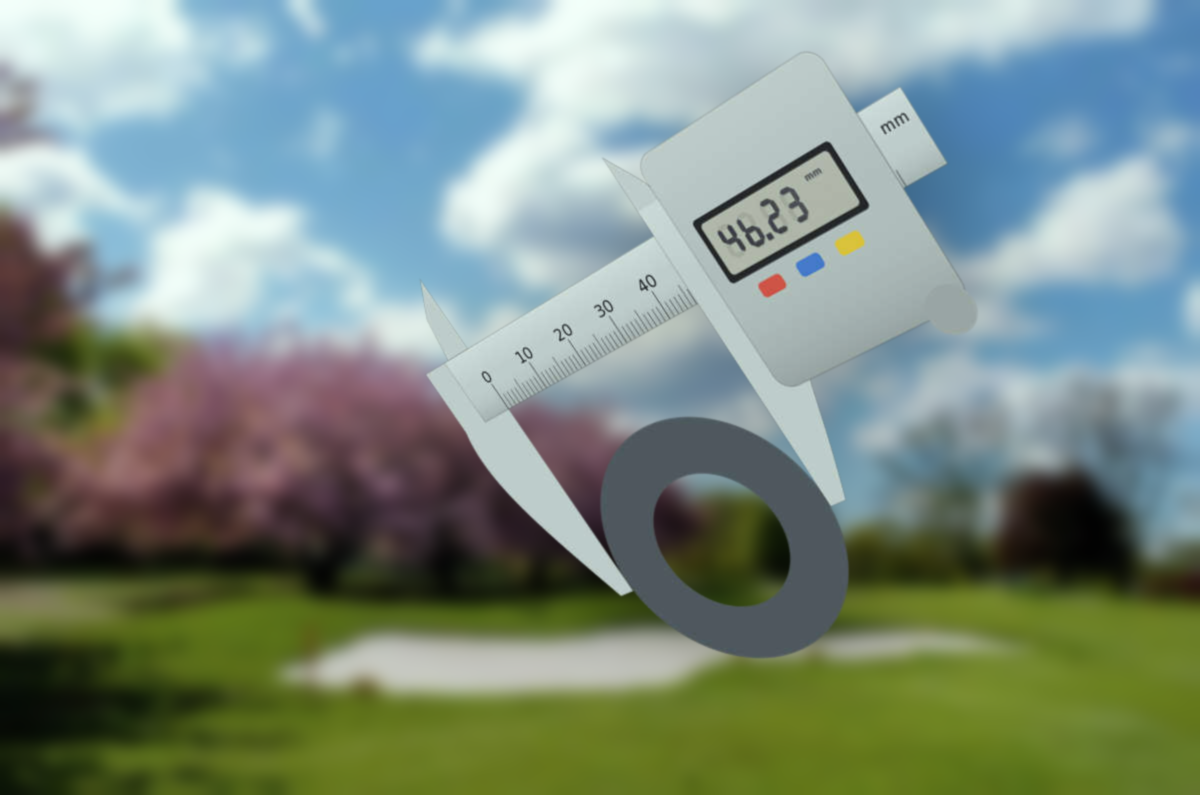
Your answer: 46.23mm
